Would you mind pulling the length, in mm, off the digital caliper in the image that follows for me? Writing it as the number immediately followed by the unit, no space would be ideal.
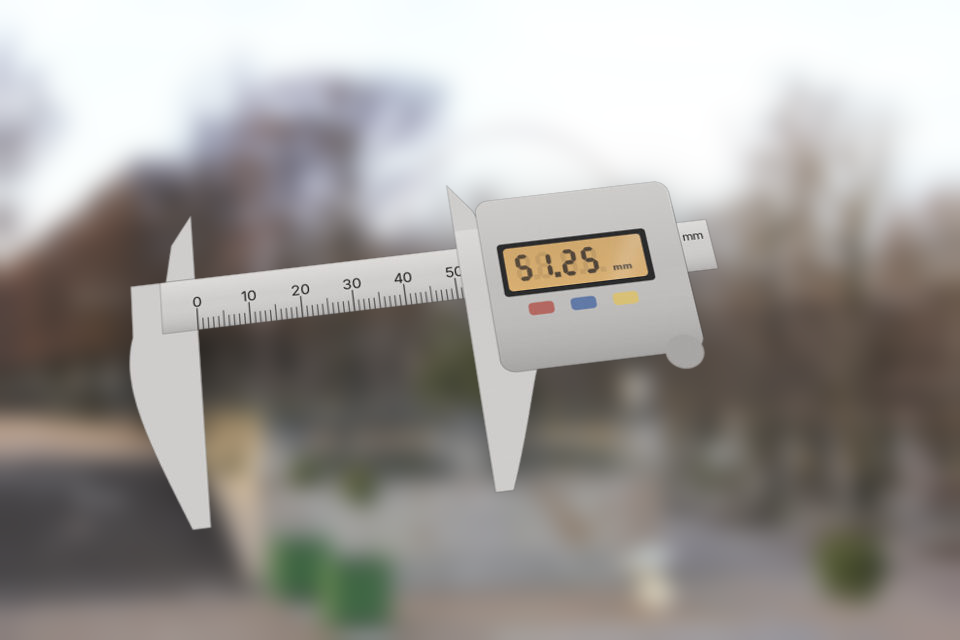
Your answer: 51.25mm
